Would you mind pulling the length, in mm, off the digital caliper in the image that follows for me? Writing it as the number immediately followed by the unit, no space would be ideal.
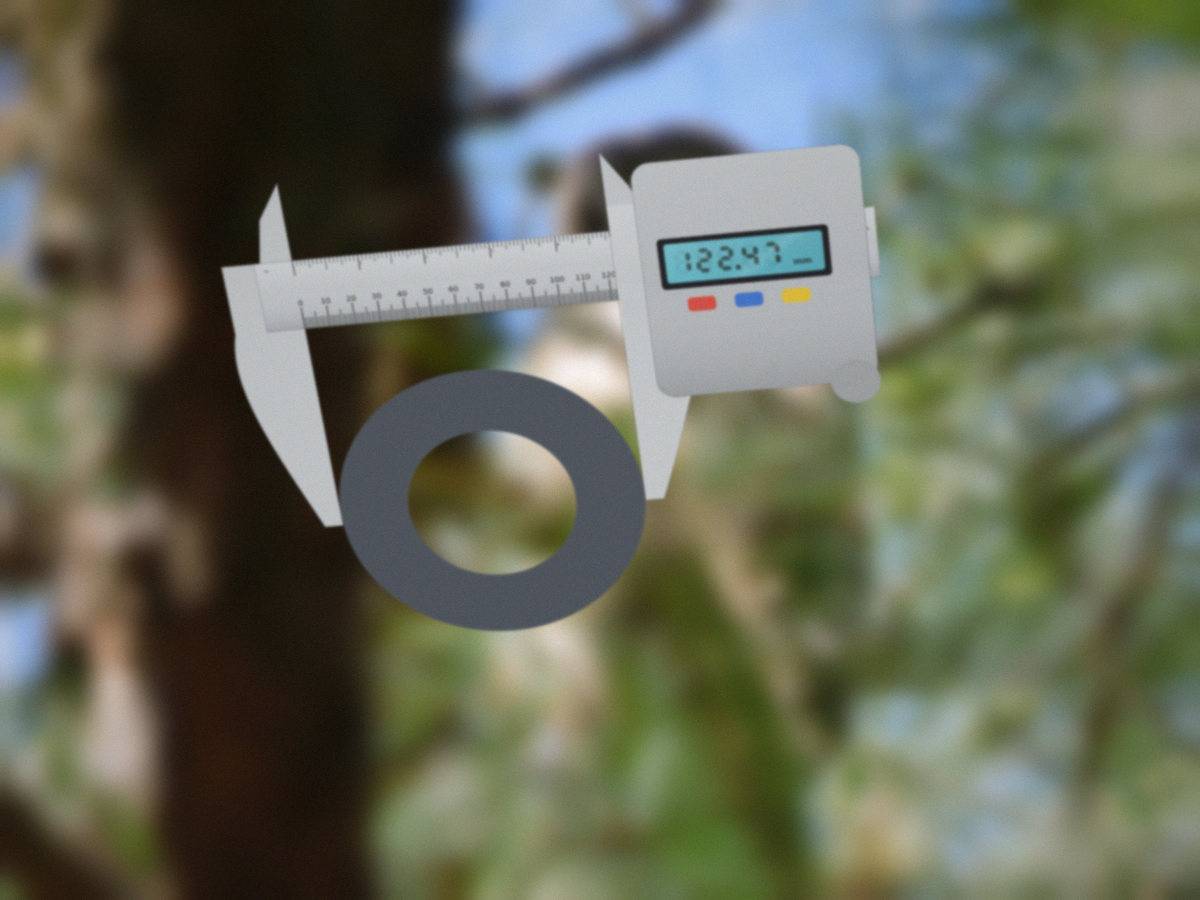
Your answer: 122.47mm
